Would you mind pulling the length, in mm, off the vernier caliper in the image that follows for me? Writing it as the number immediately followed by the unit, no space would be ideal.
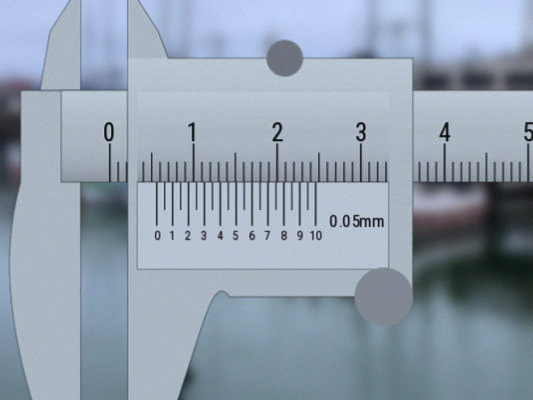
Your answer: 5.6mm
